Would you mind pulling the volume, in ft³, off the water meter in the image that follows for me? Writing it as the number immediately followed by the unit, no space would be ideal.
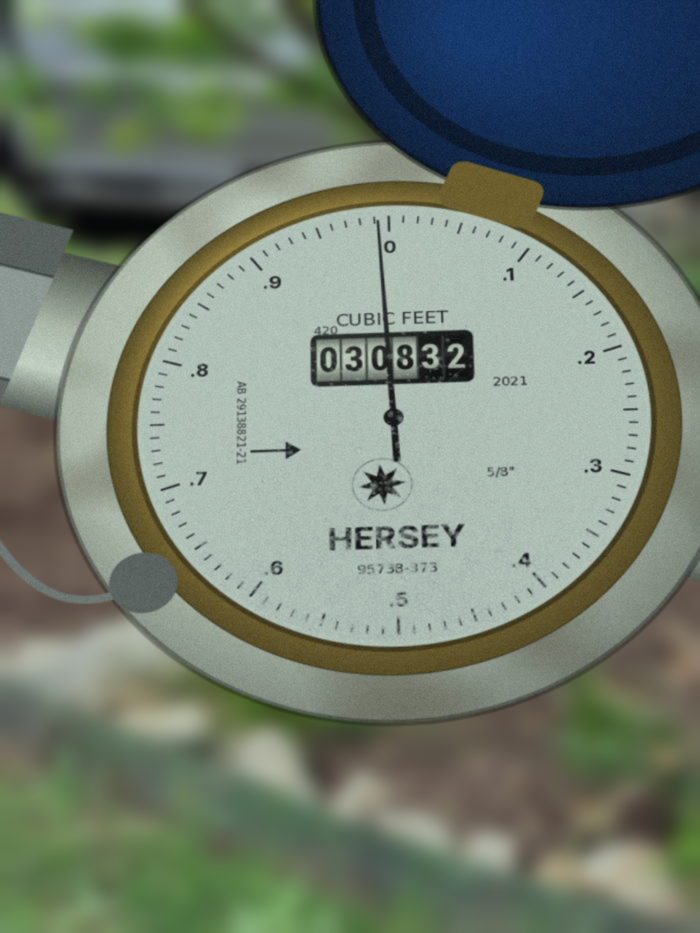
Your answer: 30831.99ft³
